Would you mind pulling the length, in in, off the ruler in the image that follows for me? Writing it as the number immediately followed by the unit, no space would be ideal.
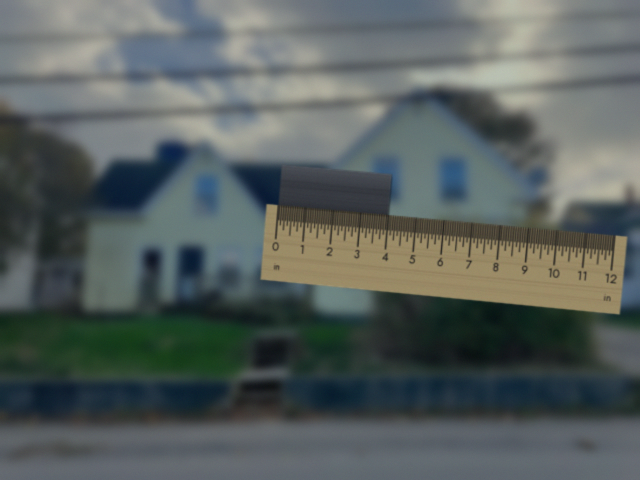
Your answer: 4in
